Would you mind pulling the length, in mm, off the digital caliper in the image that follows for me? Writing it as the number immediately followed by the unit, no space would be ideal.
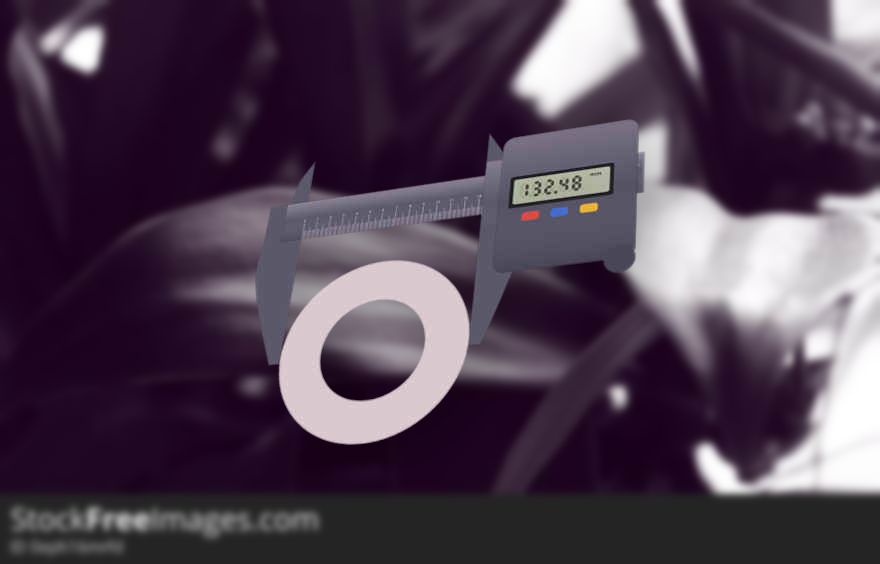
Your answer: 132.48mm
